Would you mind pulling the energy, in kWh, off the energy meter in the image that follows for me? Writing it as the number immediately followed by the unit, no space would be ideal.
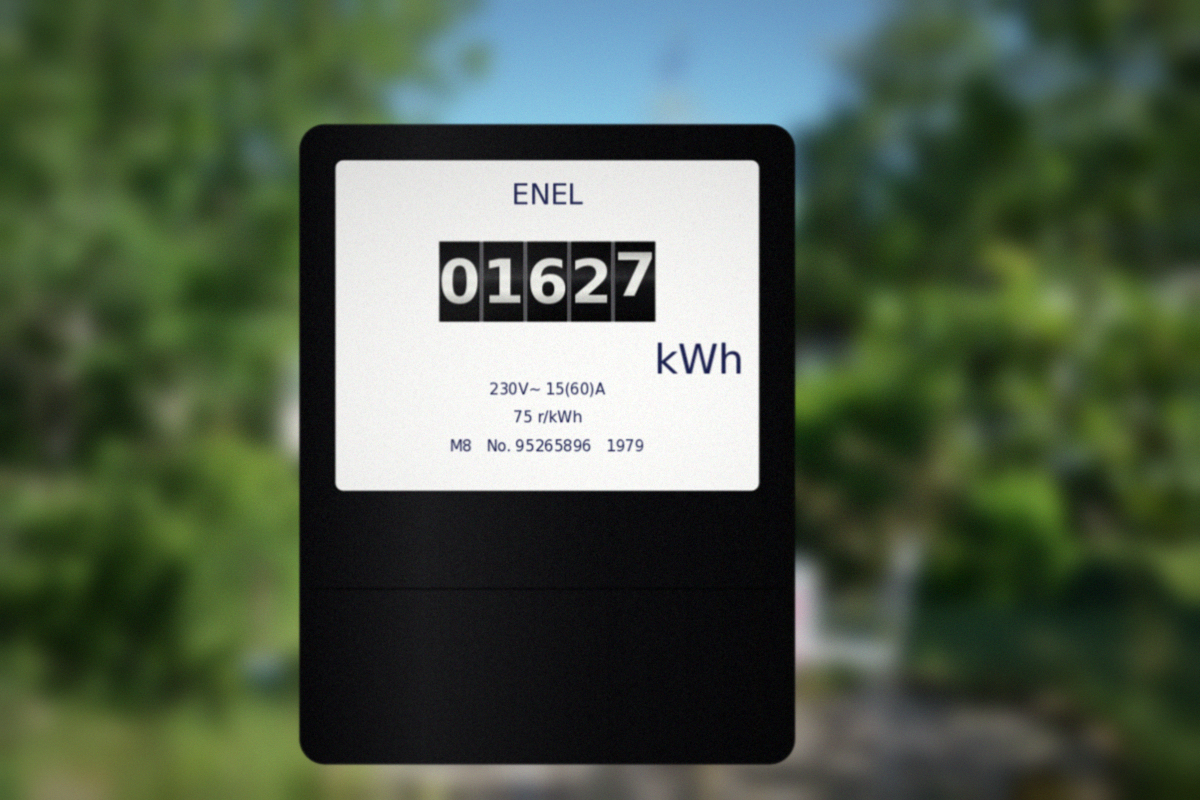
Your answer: 1627kWh
